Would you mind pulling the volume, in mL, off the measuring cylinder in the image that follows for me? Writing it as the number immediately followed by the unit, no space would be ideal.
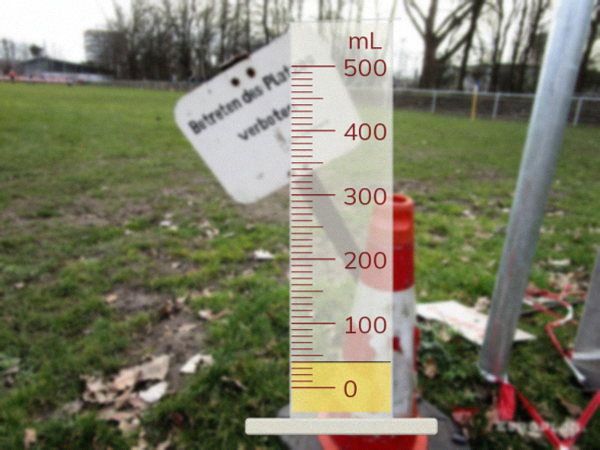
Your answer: 40mL
